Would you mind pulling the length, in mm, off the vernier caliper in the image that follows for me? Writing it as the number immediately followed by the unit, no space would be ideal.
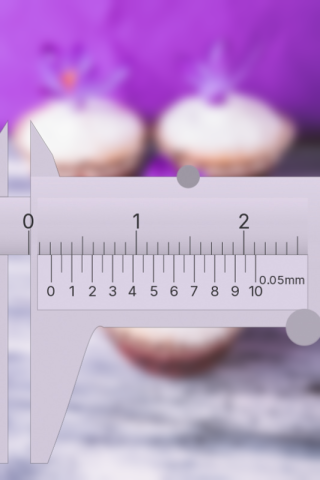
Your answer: 2.1mm
